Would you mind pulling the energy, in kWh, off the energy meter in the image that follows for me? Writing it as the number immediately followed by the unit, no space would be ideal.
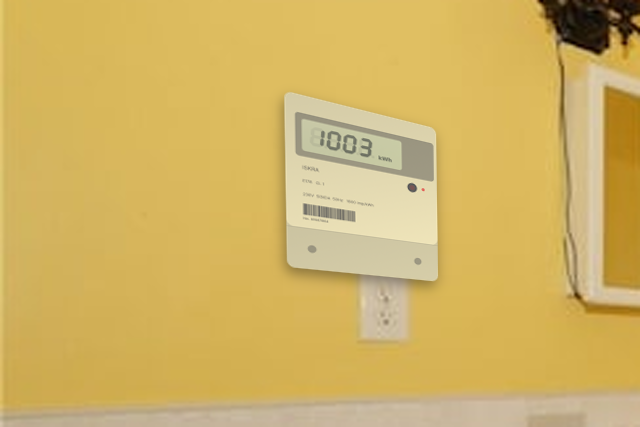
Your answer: 1003kWh
